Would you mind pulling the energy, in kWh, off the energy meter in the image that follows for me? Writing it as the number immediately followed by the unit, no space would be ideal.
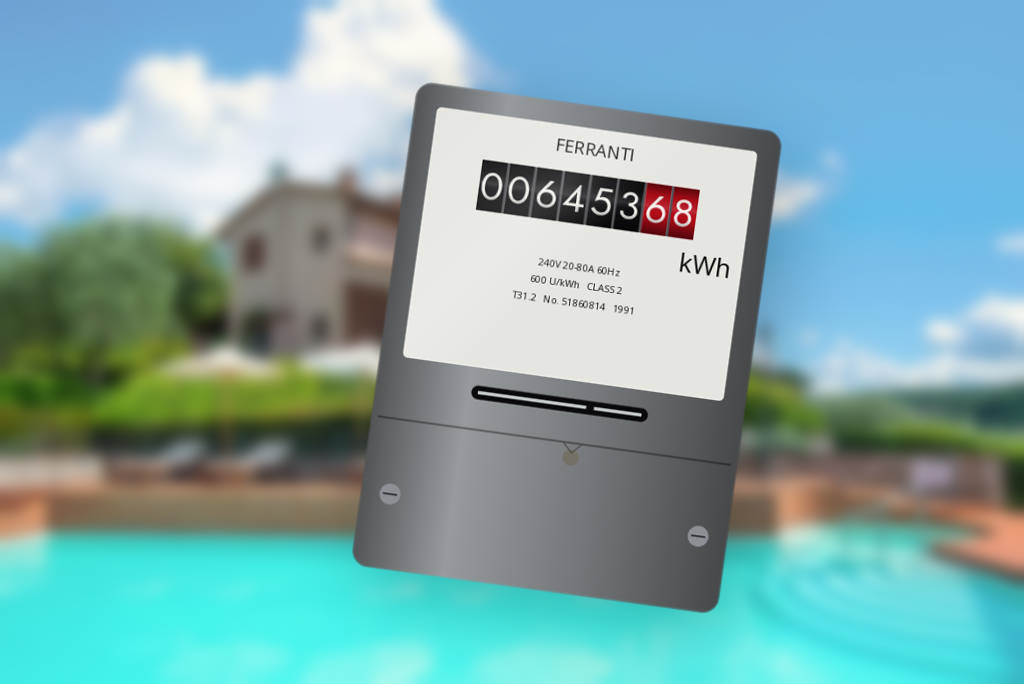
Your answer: 6453.68kWh
